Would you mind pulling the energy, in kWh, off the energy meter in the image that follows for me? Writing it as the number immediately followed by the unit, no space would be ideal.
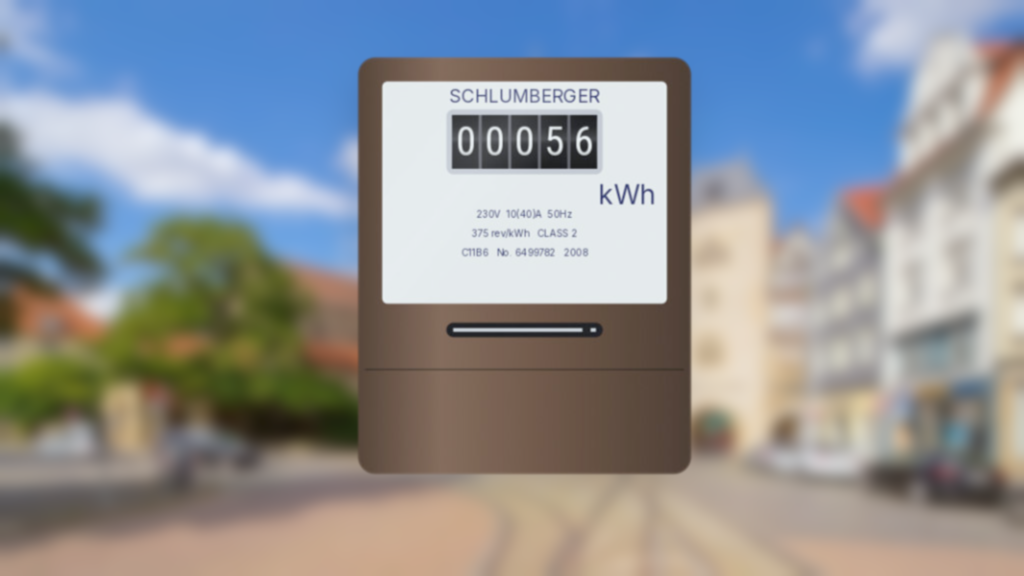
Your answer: 56kWh
